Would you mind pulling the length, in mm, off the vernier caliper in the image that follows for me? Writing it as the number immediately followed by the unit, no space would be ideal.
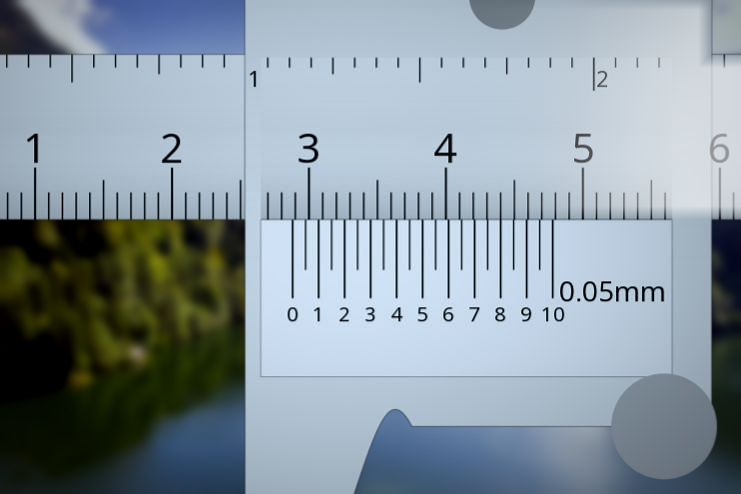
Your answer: 28.8mm
